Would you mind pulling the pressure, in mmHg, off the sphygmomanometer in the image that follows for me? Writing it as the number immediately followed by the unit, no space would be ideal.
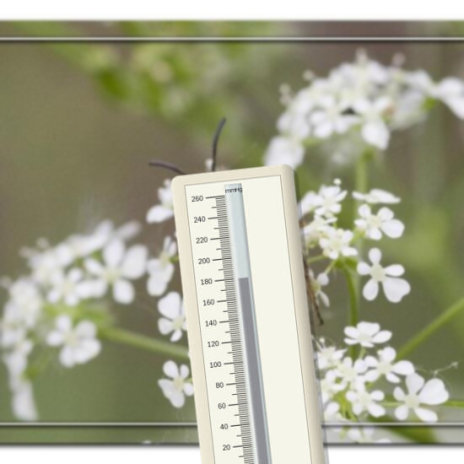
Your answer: 180mmHg
